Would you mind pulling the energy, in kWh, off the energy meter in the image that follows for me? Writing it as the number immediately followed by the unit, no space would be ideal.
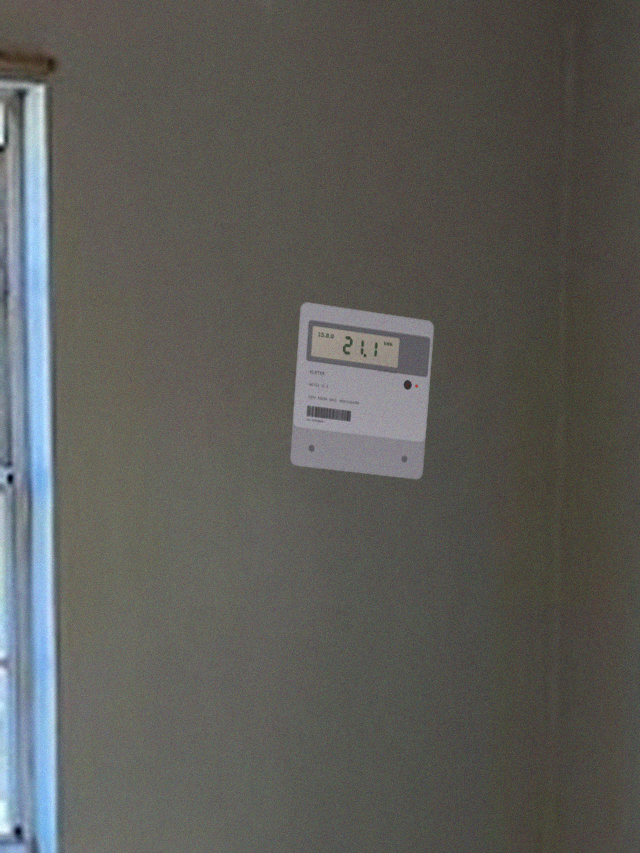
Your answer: 21.1kWh
